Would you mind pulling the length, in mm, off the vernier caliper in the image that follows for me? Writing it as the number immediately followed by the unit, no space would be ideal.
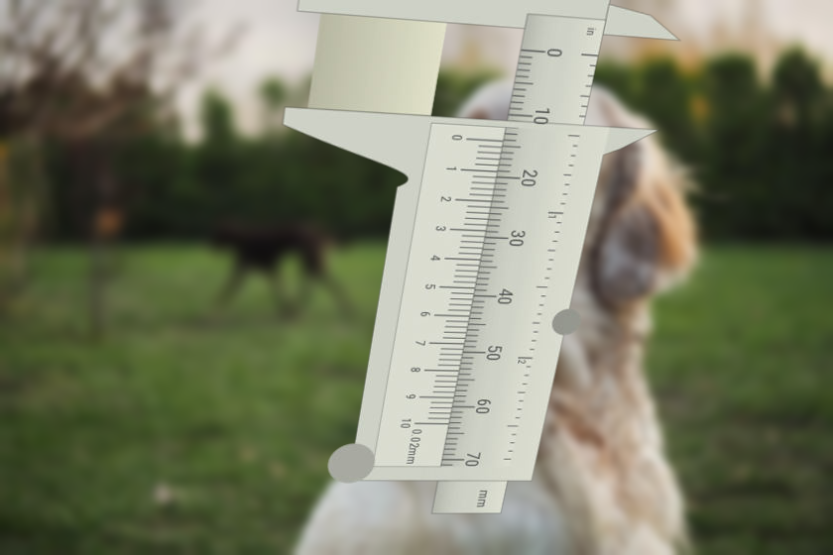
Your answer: 14.2mm
